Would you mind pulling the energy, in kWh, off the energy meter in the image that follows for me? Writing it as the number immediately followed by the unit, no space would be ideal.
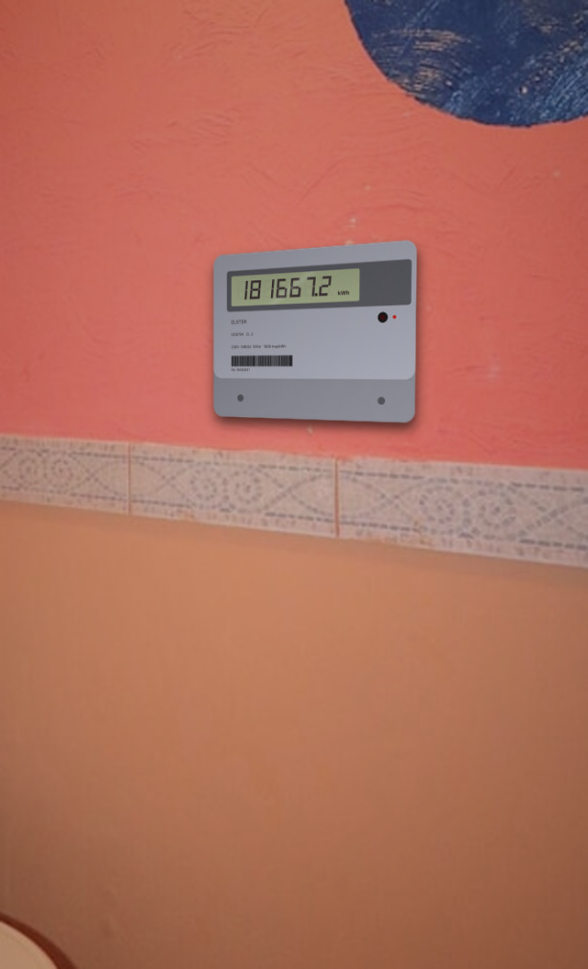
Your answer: 181667.2kWh
